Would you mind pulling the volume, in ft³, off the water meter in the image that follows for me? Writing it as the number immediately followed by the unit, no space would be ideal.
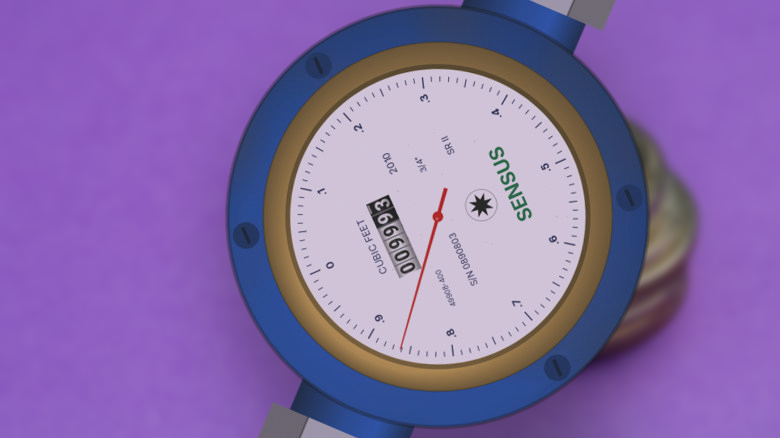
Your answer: 9992.86ft³
